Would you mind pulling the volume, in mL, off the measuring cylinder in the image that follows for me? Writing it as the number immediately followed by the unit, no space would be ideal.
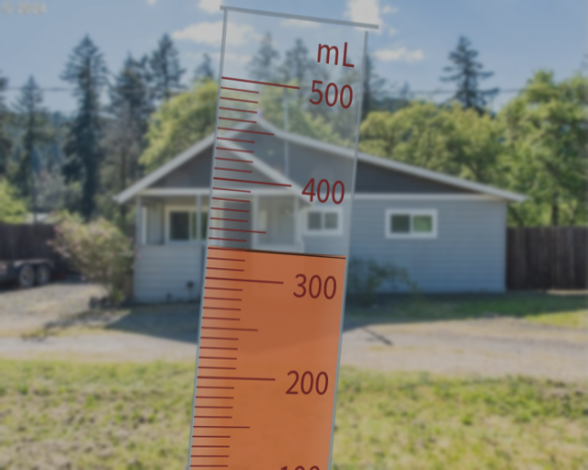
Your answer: 330mL
